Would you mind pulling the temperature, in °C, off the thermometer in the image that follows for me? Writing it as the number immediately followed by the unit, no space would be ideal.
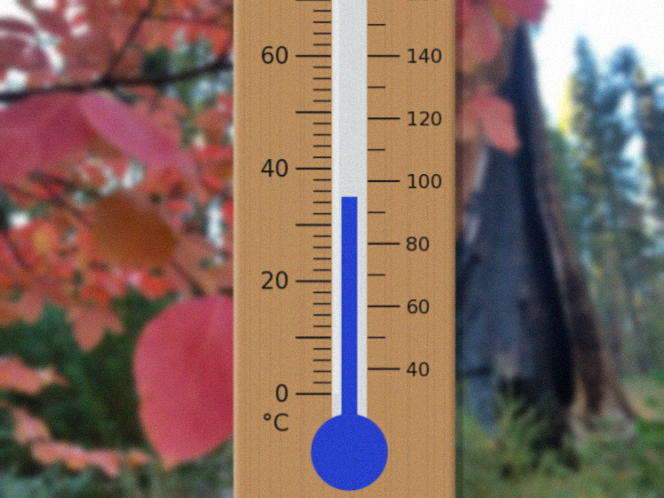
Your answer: 35°C
